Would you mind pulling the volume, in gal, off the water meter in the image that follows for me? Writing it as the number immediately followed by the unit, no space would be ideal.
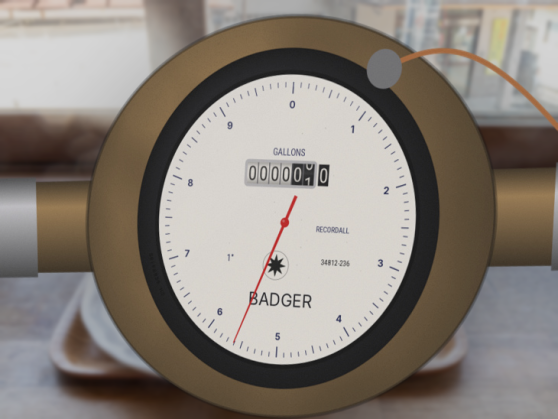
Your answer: 5.6gal
